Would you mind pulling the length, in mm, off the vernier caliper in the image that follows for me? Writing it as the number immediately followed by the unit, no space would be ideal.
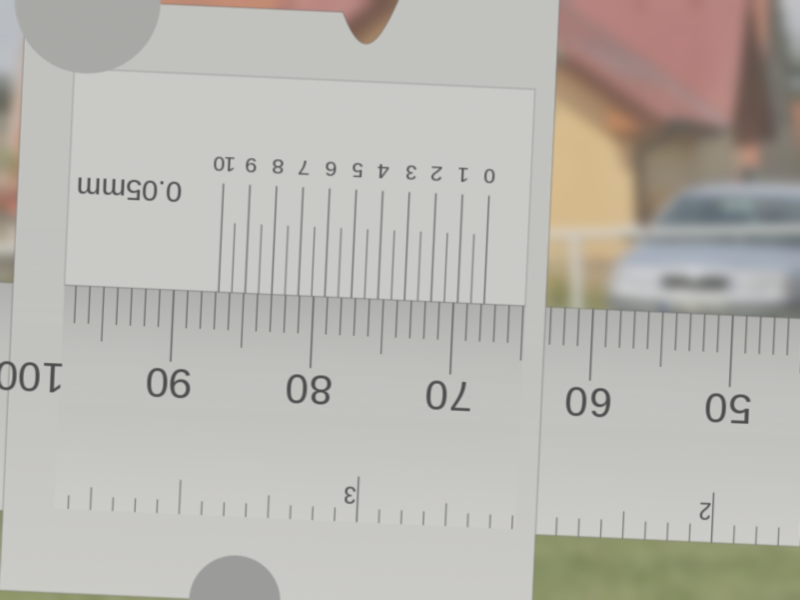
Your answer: 67.8mm
